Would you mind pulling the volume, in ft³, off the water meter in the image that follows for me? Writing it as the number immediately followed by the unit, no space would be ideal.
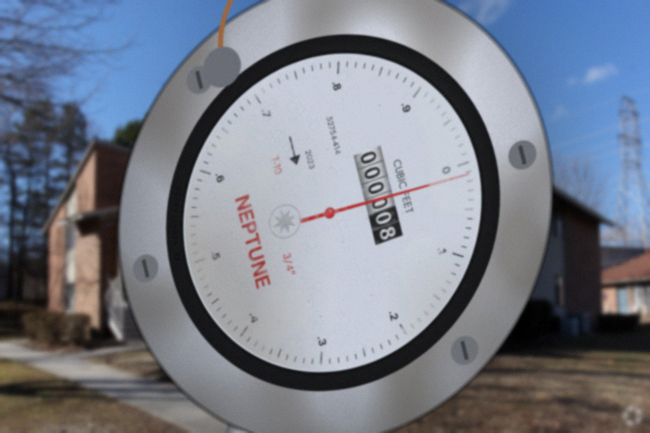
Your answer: 8.01ft³
